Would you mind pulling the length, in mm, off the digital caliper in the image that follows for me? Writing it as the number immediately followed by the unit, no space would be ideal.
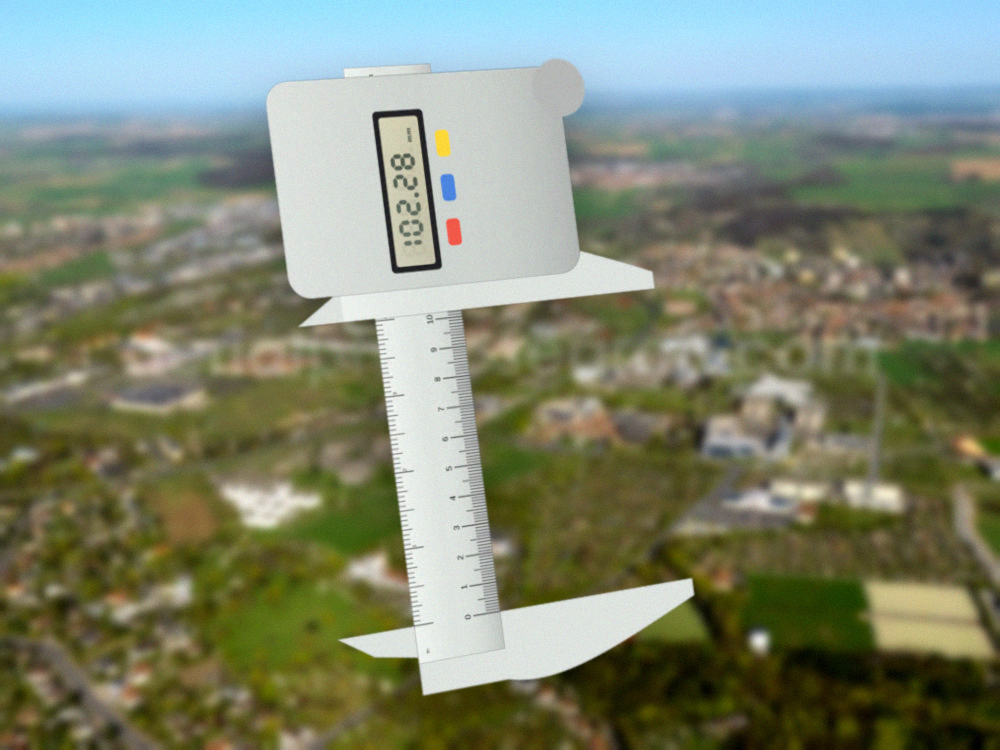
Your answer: 102.28mm
